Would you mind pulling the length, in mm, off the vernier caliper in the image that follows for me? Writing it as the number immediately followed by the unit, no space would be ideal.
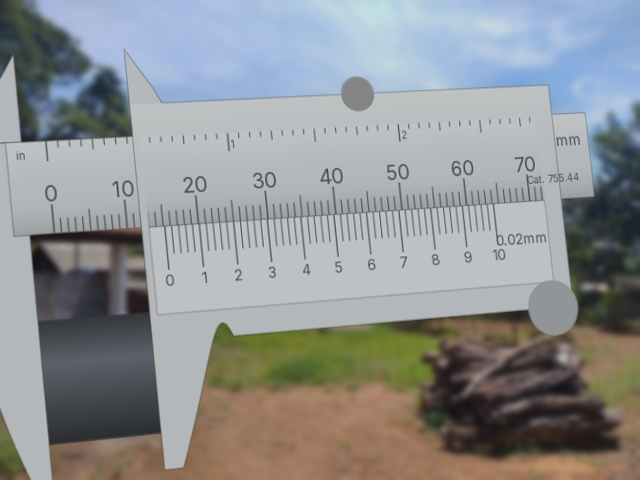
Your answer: 15.2mm
